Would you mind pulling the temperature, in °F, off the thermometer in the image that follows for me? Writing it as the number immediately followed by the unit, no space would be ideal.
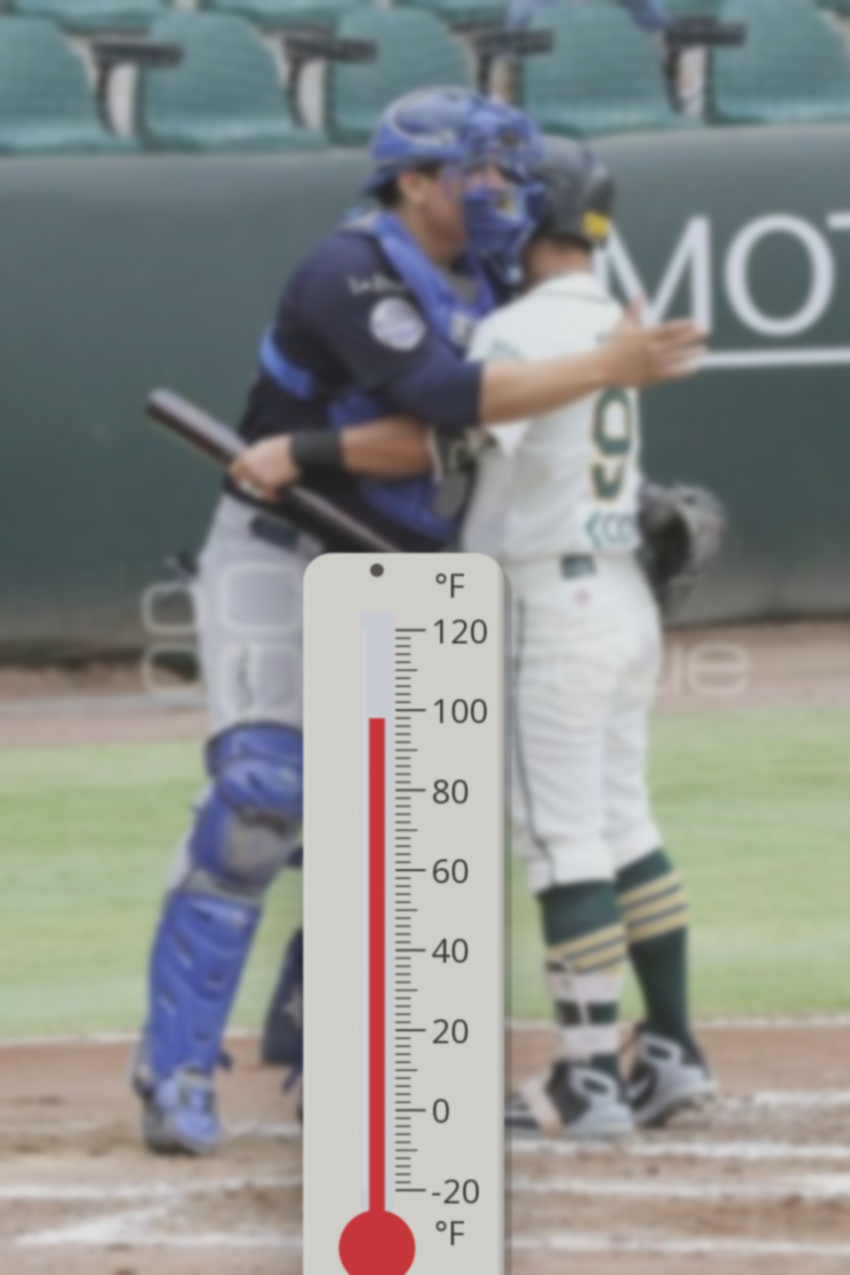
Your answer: 98°F
